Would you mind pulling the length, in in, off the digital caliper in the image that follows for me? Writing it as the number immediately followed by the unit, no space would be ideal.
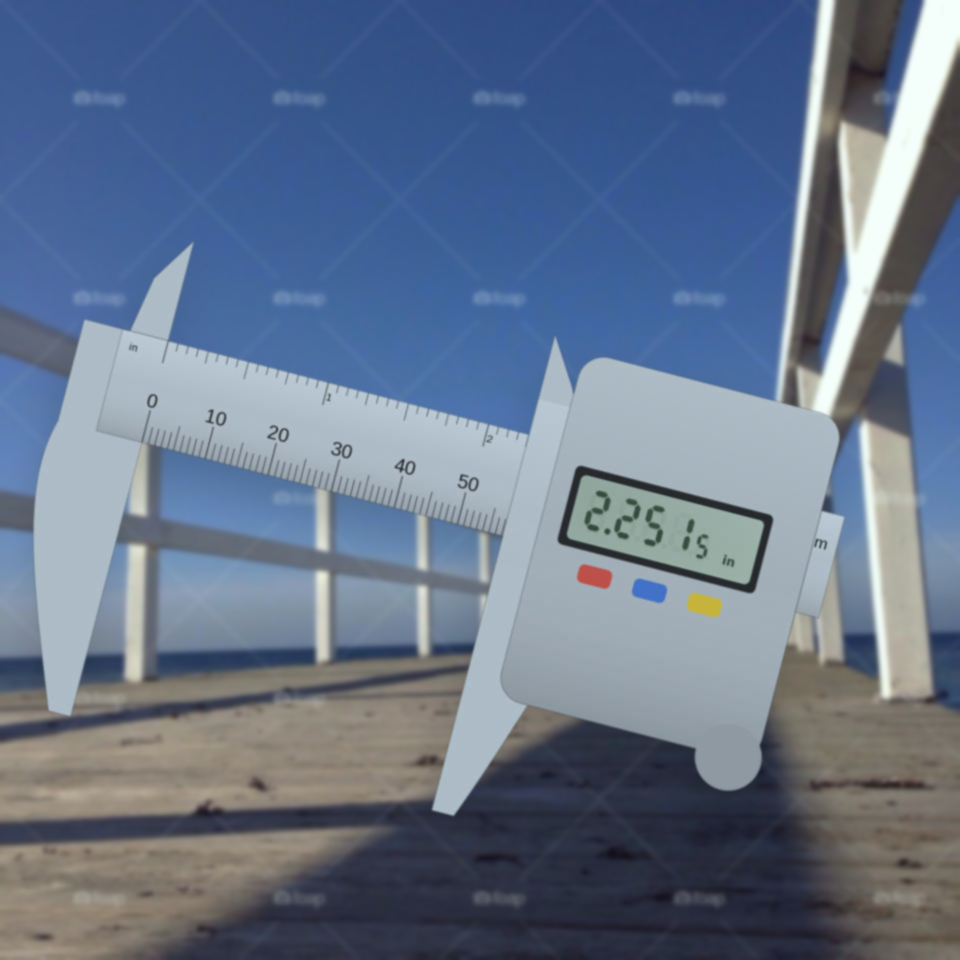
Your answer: 2.2515in
